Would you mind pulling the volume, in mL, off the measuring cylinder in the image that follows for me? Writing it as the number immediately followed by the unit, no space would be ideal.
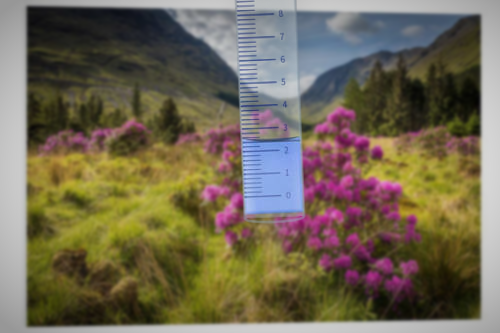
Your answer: 2.4mL
